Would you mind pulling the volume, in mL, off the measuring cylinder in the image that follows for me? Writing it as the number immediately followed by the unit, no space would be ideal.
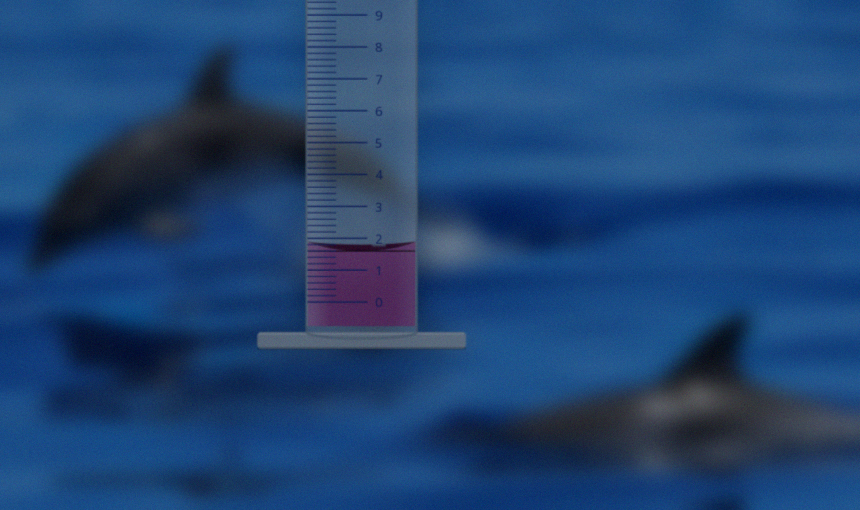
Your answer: 1.6mL
